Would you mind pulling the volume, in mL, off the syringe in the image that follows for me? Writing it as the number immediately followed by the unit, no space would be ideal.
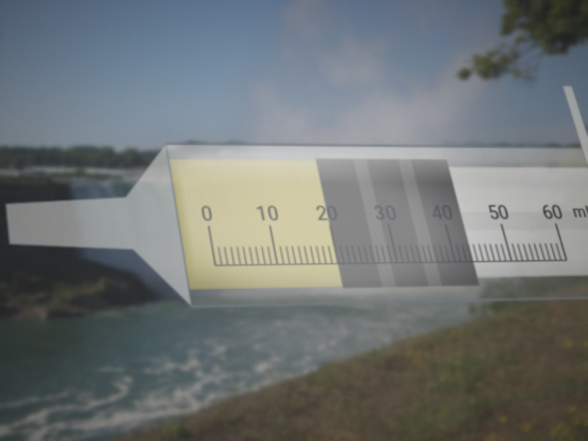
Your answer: 20mL
